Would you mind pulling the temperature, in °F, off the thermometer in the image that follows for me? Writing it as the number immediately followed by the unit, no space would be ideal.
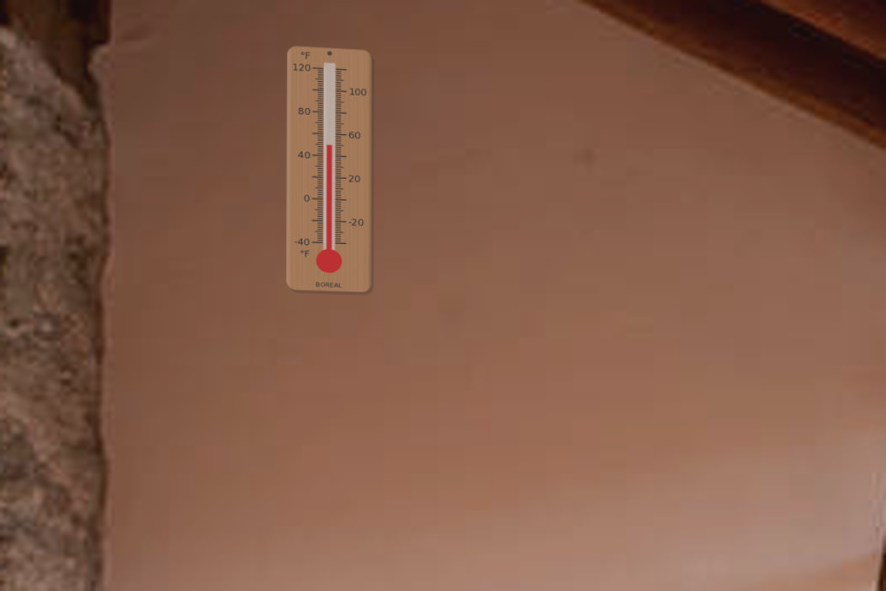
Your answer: 50°F
